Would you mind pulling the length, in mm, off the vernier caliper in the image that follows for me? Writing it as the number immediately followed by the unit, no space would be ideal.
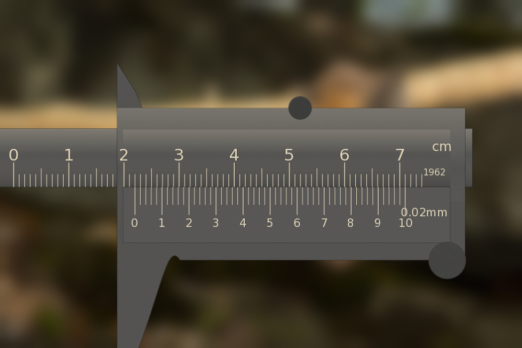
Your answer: 22.0mm
